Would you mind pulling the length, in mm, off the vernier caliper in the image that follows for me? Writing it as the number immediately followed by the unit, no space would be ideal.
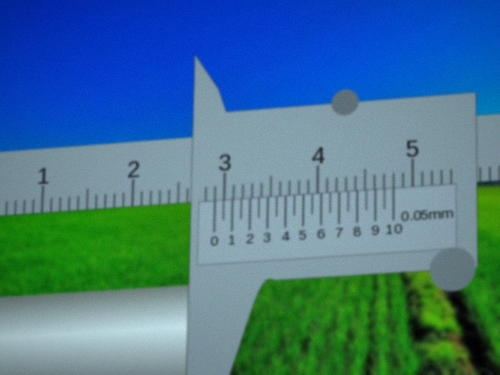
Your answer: 29.0mm
